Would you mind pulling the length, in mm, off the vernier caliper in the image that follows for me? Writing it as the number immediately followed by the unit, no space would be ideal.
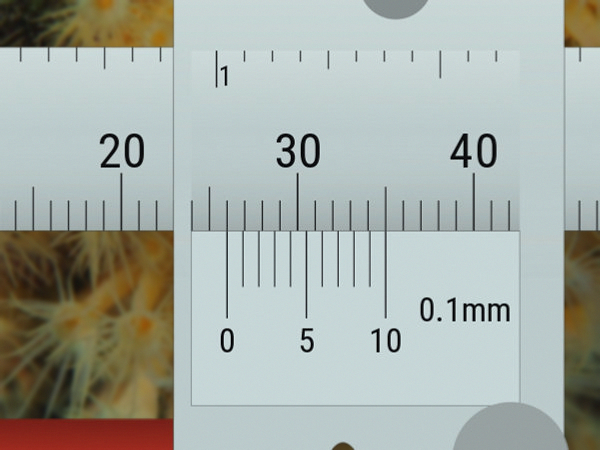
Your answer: 26.0mm
